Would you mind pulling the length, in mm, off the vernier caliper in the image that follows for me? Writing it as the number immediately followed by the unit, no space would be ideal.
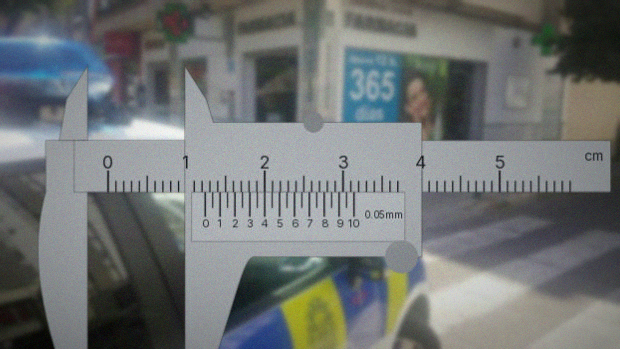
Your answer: 12.4mm
